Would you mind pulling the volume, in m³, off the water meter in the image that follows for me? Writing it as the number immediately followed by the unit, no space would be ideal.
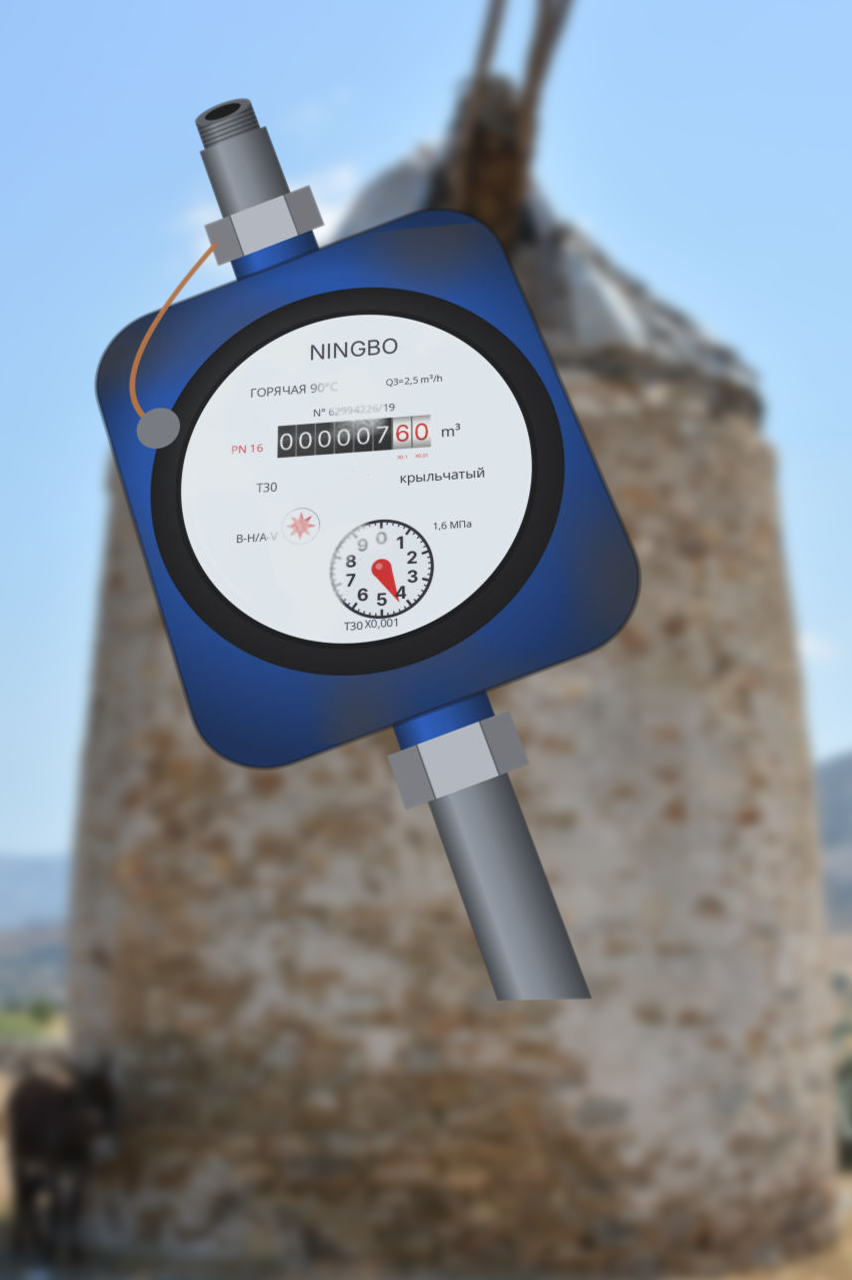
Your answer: 7.604m³
